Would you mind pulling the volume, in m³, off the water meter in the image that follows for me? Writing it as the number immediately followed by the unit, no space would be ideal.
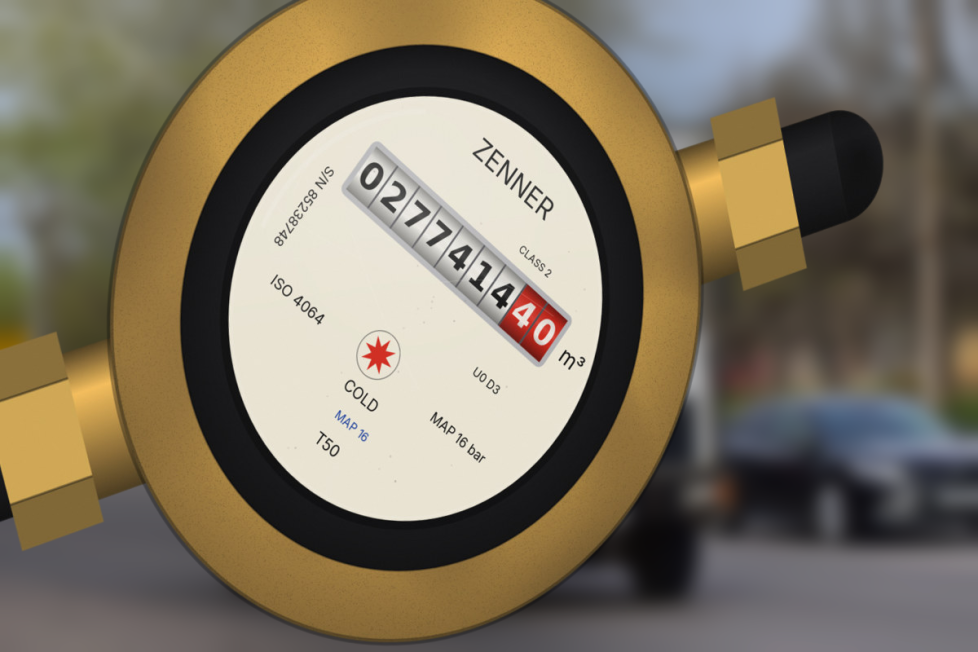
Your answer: 277414.40m³
